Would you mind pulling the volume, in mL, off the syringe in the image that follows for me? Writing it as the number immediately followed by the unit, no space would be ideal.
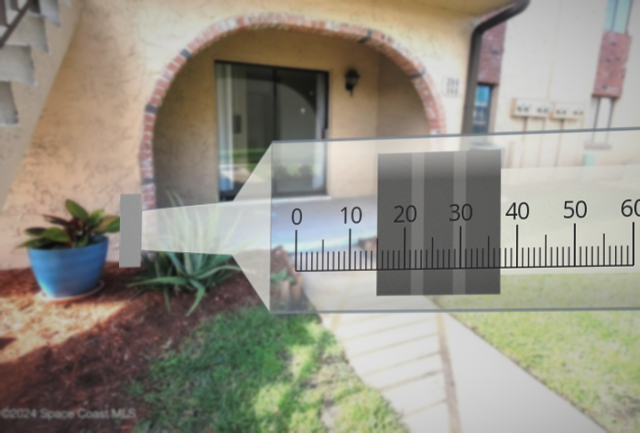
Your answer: 15mL
